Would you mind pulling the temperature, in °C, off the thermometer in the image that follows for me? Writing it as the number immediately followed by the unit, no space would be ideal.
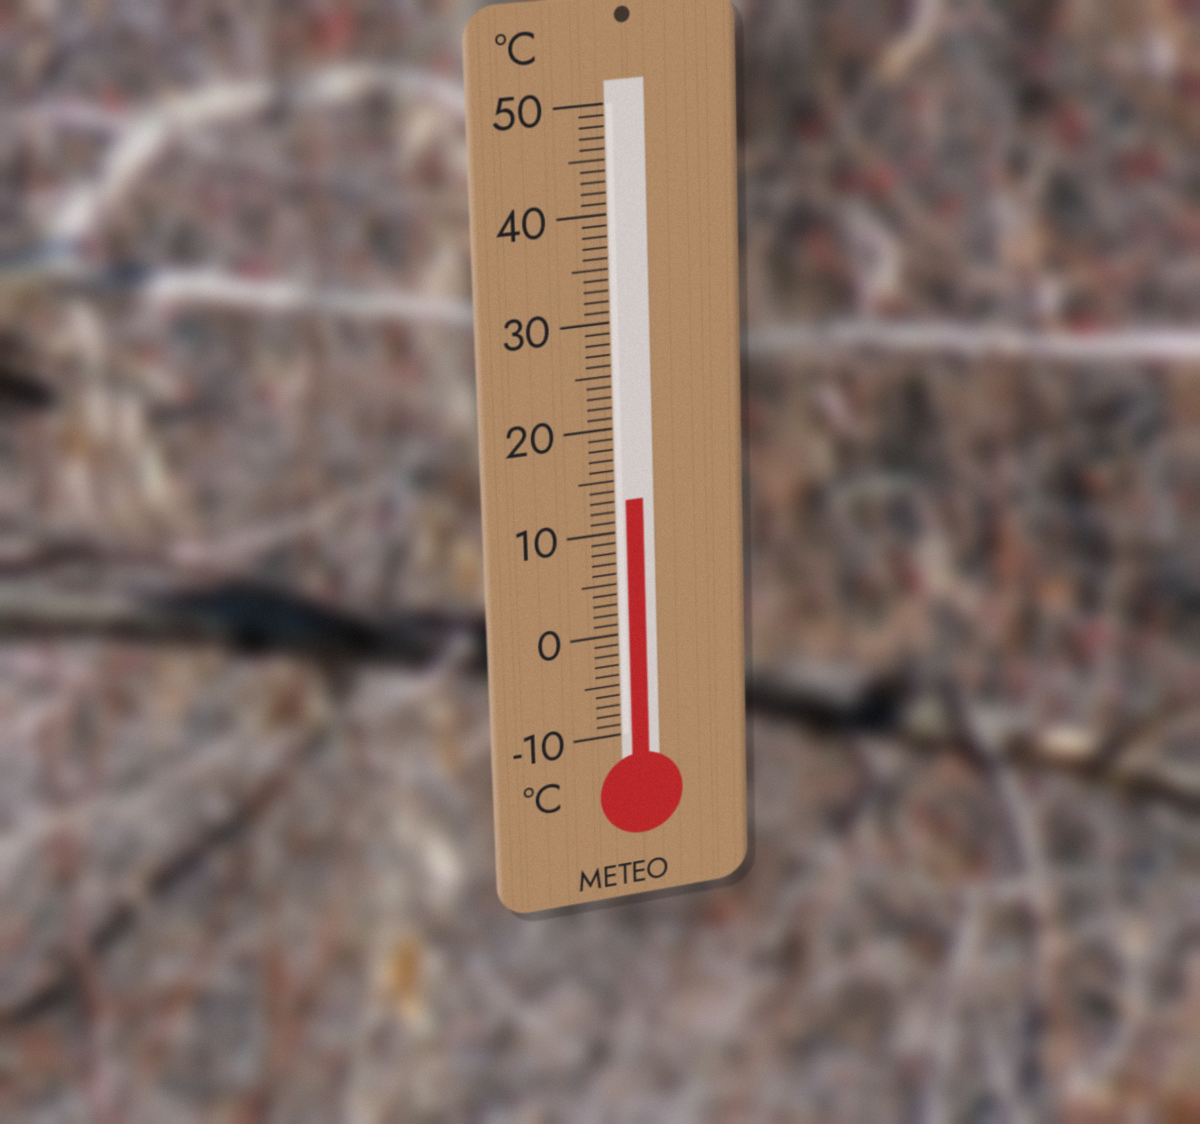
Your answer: 13°C
